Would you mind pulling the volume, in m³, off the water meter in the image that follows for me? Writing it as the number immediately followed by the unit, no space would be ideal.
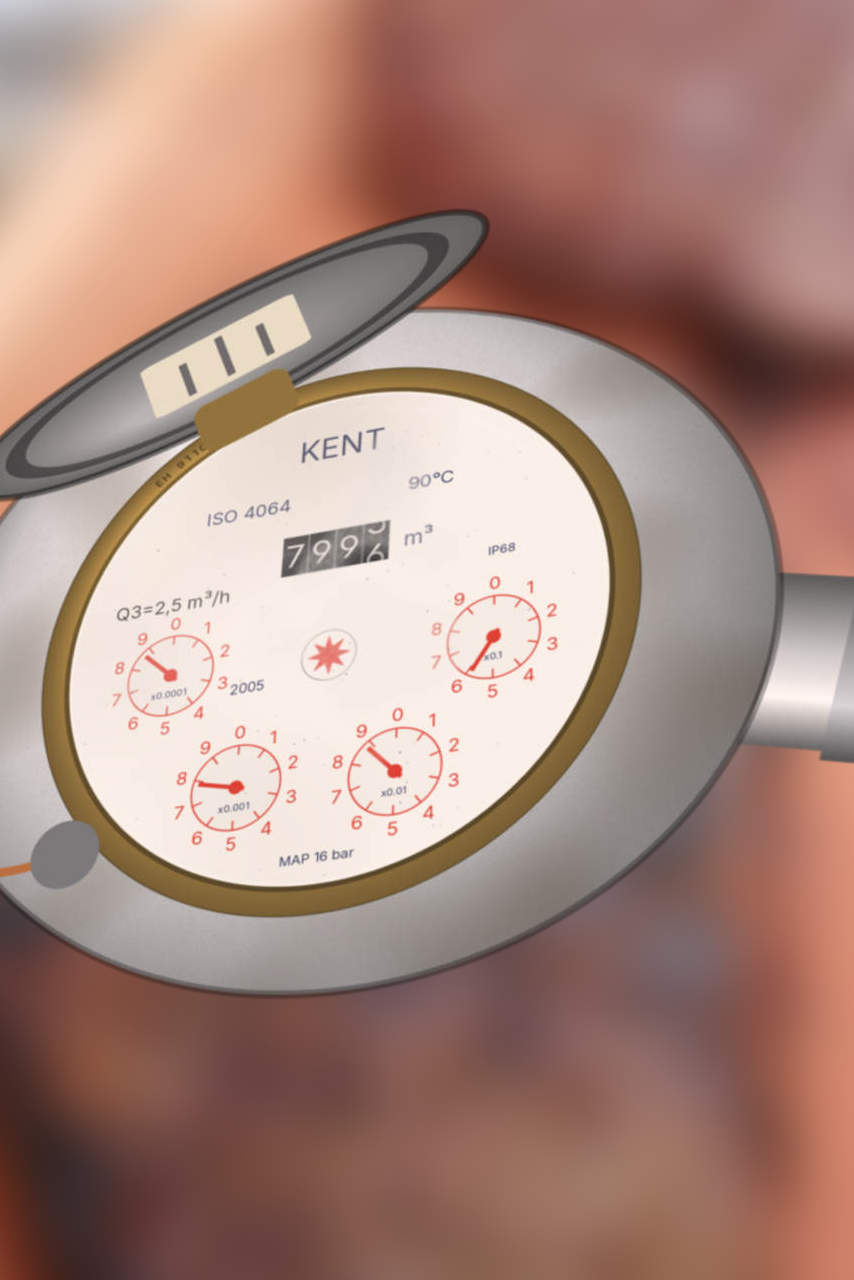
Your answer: 7995.5878m³
